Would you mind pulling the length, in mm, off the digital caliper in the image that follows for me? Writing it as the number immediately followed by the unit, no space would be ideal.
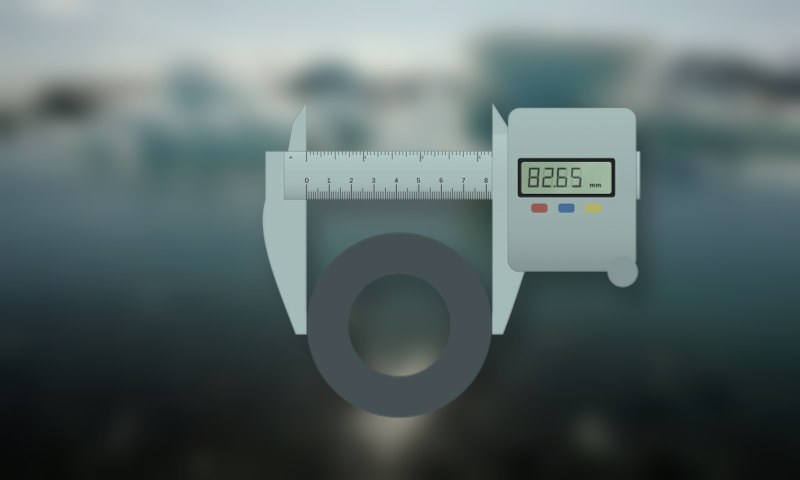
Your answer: 82.65mm
